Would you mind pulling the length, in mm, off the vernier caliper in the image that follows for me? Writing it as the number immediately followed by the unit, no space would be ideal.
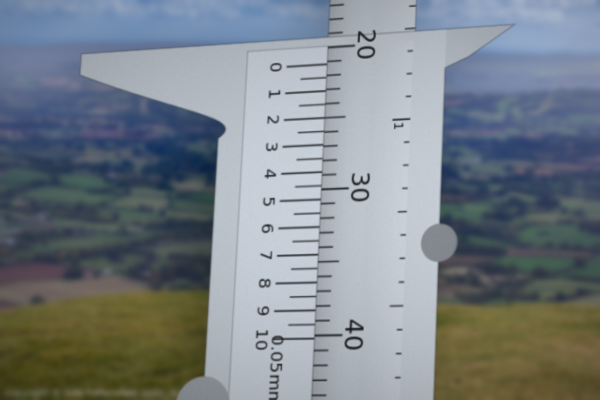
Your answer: 21.2mm
